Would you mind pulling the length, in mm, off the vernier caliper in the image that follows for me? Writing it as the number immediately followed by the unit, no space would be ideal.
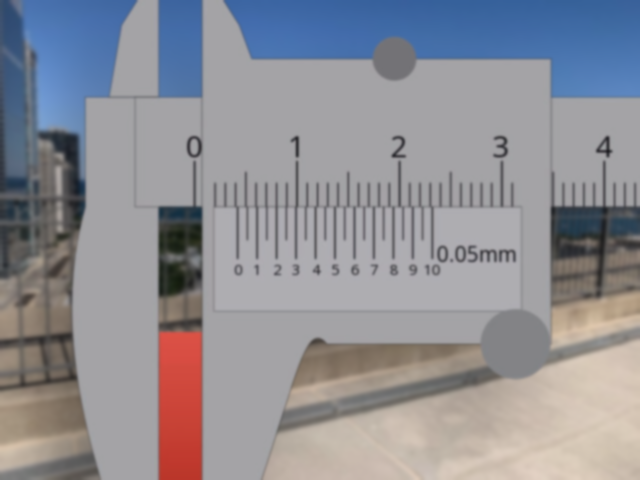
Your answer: 4.2mm
